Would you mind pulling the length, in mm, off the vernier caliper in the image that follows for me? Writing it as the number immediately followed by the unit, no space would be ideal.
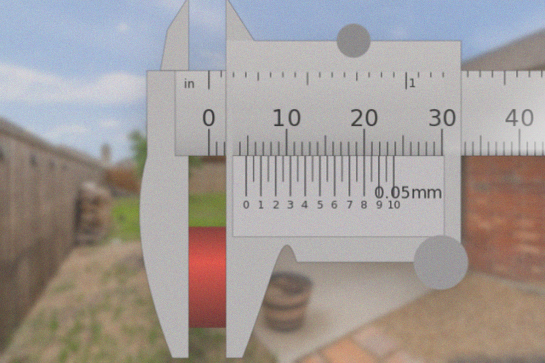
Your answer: 4.8mm
